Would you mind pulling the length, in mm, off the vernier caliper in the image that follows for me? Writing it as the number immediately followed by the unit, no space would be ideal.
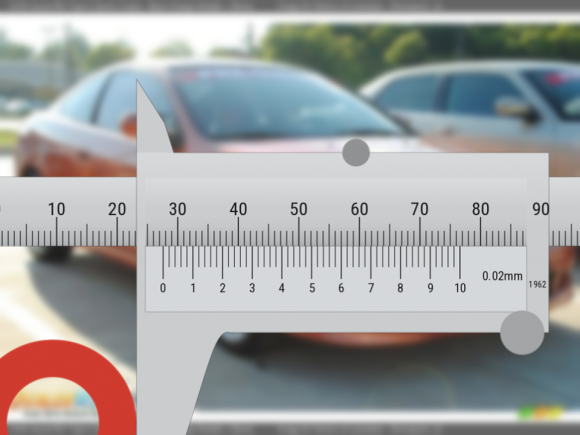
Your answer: 27.6mm
